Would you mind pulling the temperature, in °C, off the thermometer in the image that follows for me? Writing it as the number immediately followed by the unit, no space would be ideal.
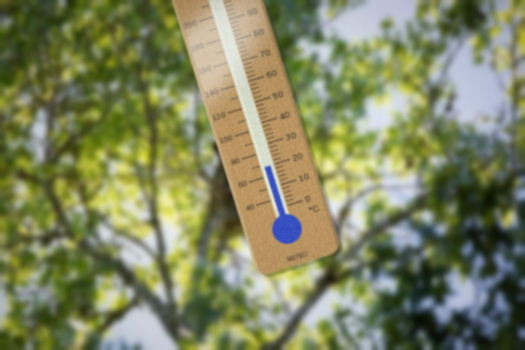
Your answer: 20°C
